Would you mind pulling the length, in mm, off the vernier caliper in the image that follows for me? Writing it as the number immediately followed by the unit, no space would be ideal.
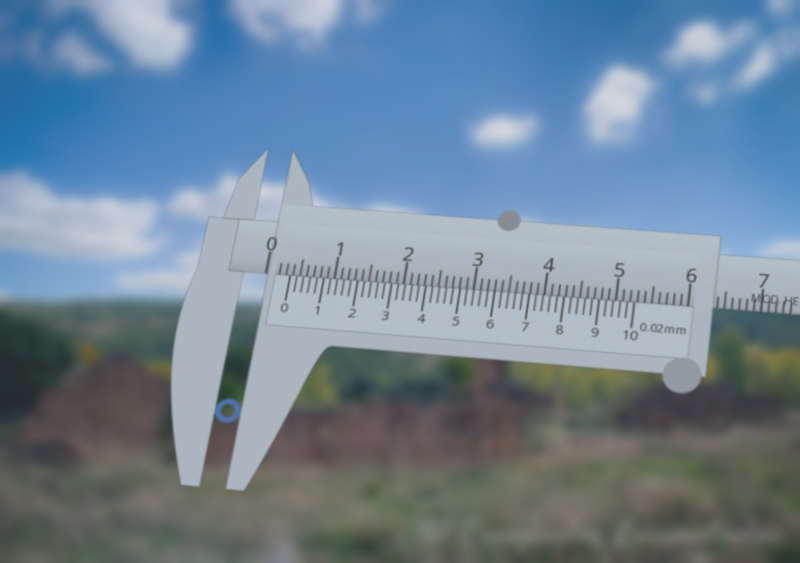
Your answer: 3.6mm
